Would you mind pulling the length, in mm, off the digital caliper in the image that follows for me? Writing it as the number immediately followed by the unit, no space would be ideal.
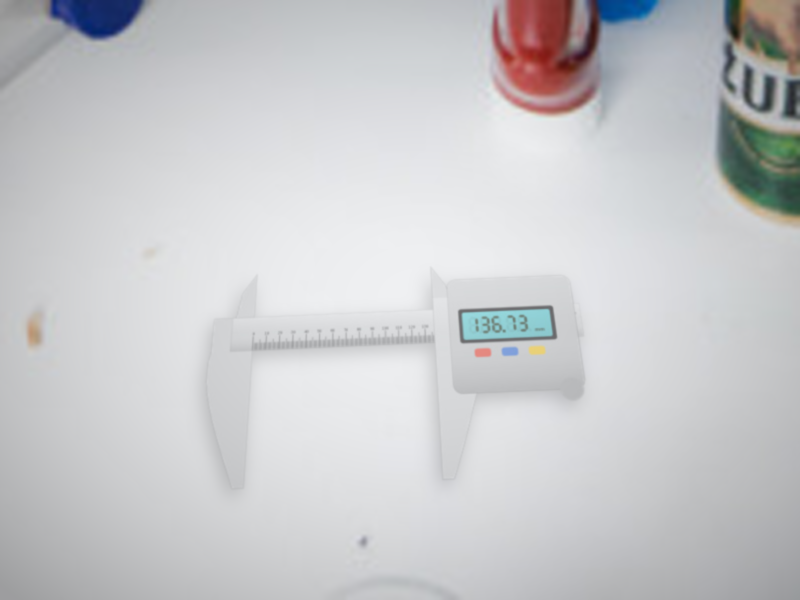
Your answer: 136.73mm
